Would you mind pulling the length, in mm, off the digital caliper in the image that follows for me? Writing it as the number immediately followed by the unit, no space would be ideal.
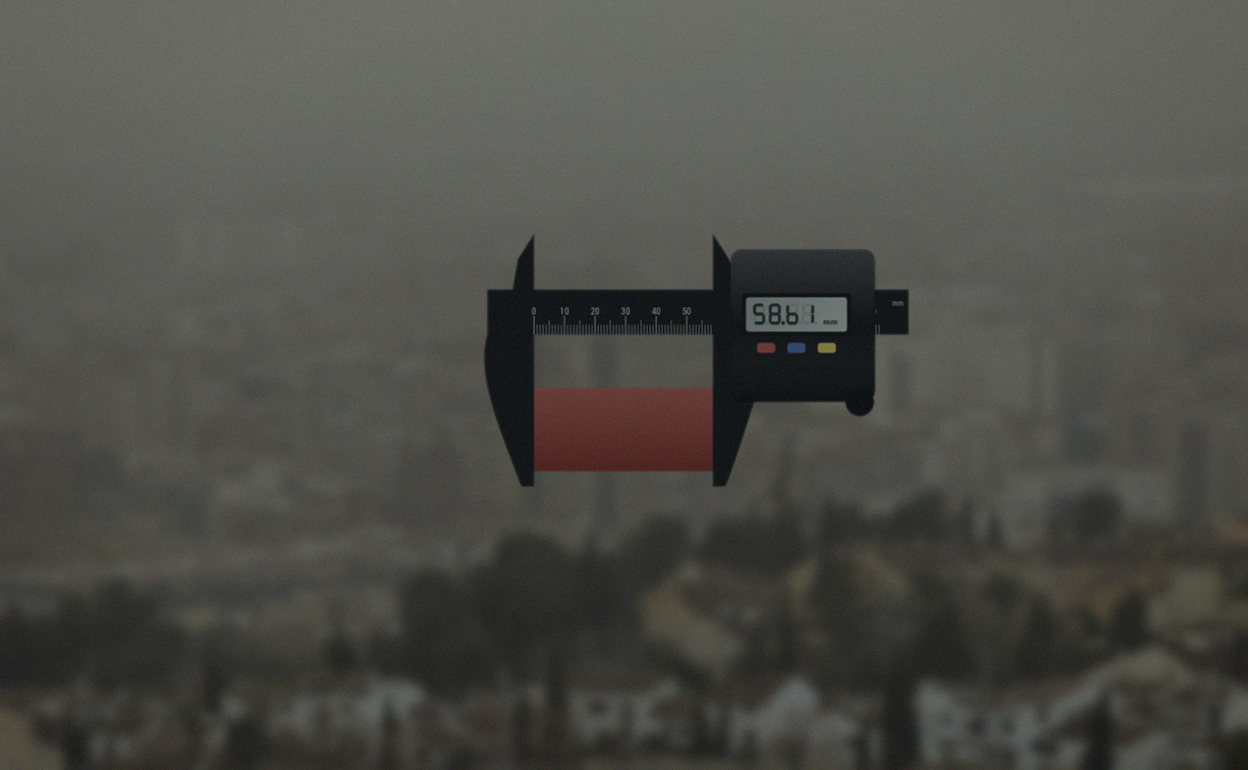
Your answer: 58.61mm
